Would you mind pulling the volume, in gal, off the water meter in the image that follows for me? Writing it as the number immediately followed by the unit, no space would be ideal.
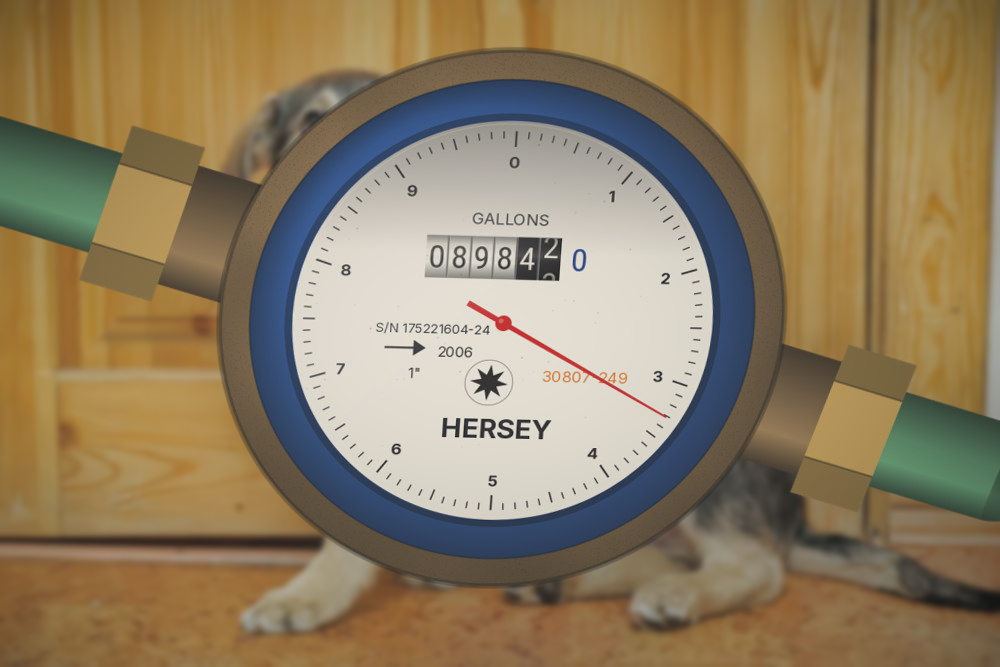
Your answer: 898423.3gal
